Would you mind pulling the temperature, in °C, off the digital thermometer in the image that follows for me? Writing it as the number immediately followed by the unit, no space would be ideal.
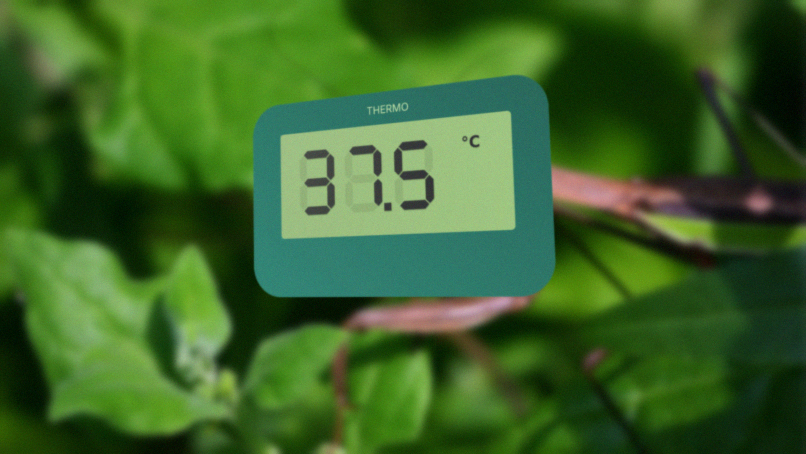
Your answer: 37.5°C
